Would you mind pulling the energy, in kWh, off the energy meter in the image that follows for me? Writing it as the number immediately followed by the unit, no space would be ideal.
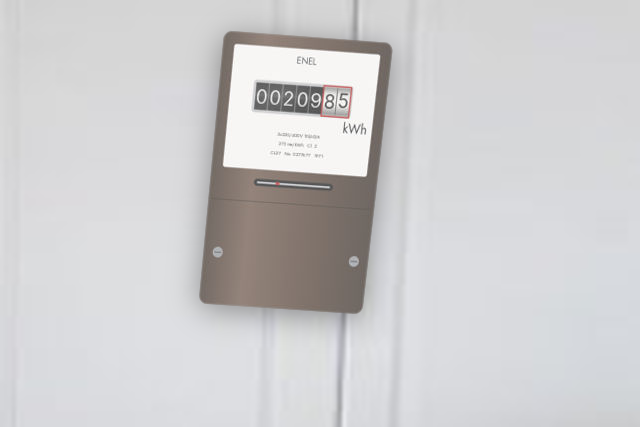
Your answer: 209.85kWh
